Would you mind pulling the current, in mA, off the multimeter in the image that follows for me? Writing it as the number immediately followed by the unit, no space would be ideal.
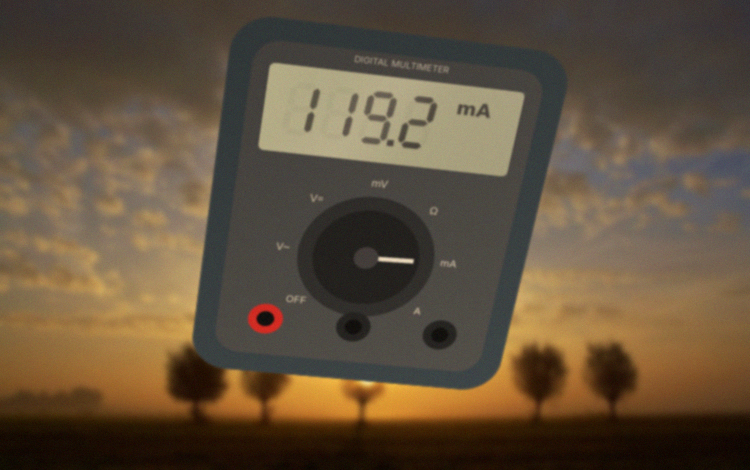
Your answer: 119.2mA
